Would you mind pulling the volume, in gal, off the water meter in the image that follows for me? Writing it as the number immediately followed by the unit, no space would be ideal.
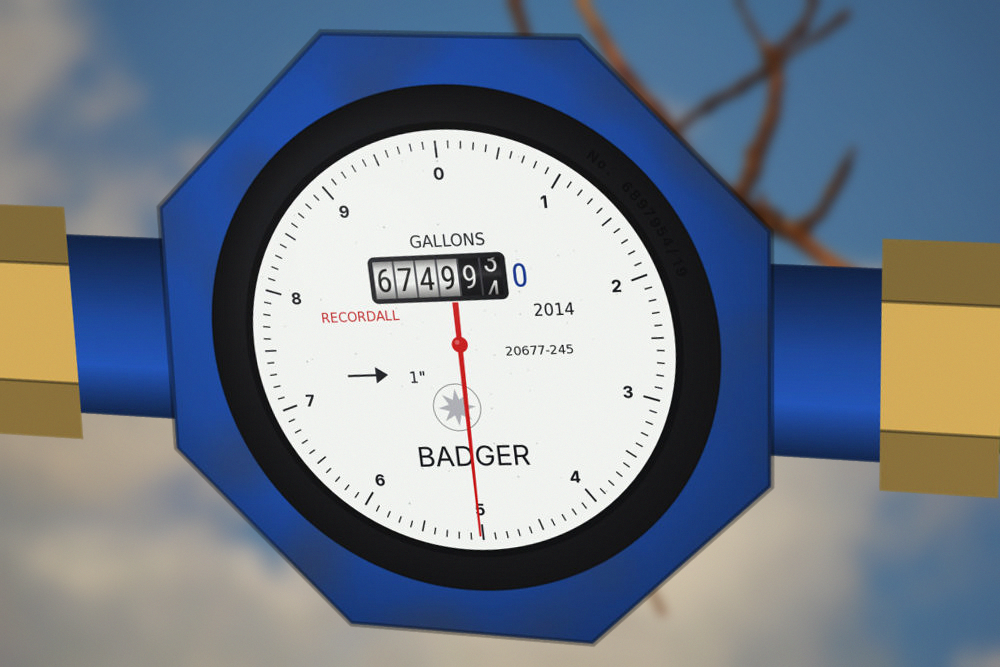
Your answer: 6749935.0gal
